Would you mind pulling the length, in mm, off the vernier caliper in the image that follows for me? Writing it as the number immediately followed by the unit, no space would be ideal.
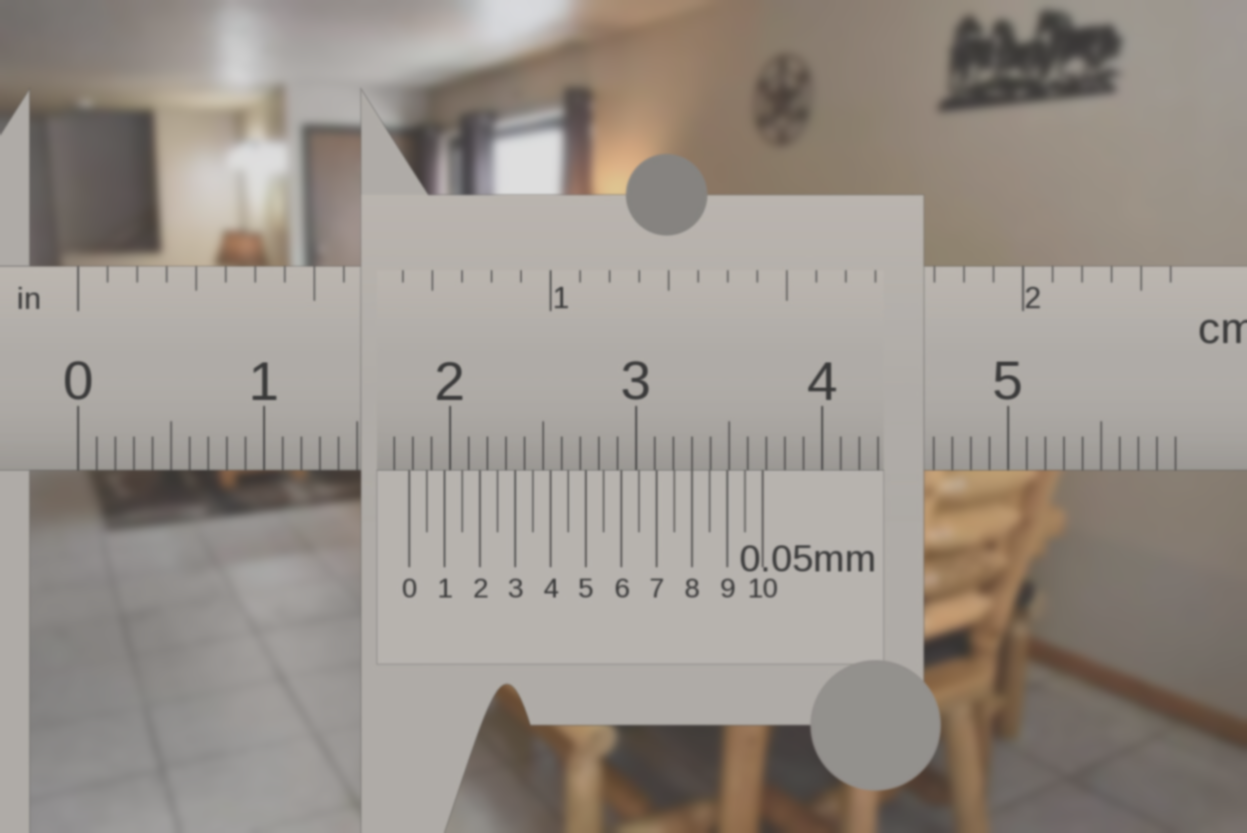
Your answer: 17.8mm
